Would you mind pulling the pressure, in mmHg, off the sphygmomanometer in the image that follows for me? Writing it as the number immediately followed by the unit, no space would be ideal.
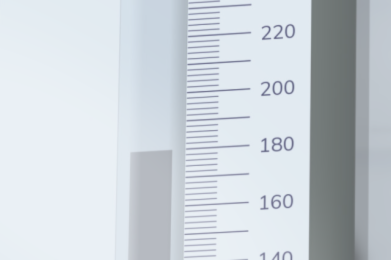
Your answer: 180mmHg
